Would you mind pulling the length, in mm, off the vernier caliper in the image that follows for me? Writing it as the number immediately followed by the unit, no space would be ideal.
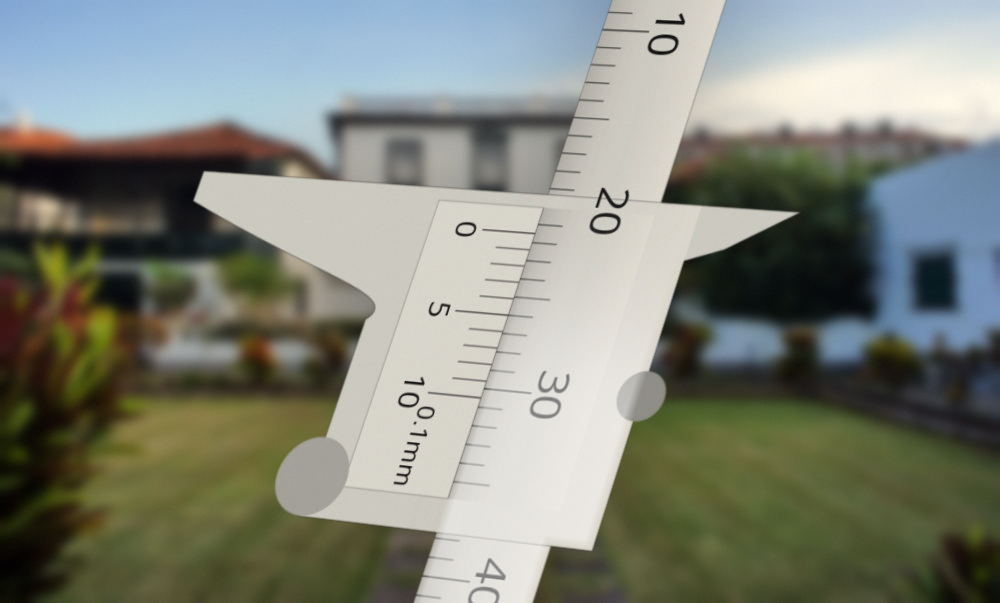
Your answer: 21.5mm
